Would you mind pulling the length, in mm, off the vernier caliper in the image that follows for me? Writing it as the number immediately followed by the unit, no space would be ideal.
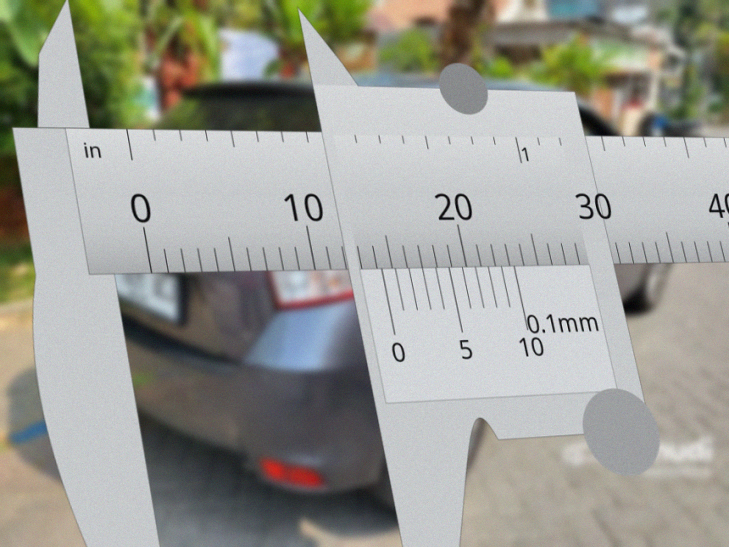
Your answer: 14.3mm
